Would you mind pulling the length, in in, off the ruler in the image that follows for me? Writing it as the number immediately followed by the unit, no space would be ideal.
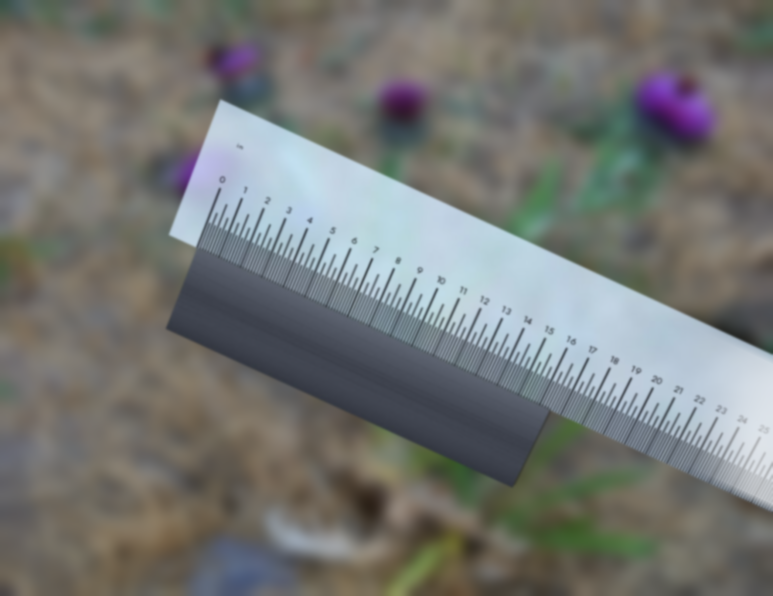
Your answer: 16.5in
